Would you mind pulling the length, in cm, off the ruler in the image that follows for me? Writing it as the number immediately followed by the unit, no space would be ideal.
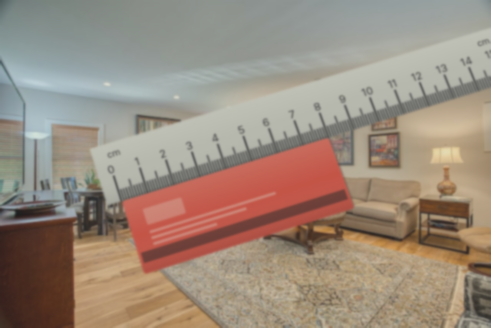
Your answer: 8cm
